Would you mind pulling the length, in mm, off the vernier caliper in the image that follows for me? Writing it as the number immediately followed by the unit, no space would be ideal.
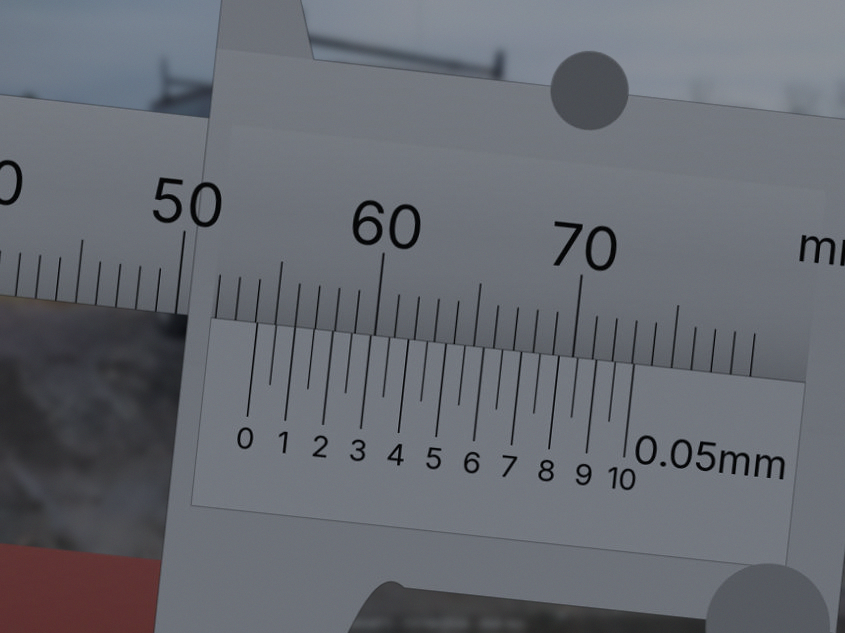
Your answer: 54.1mm
